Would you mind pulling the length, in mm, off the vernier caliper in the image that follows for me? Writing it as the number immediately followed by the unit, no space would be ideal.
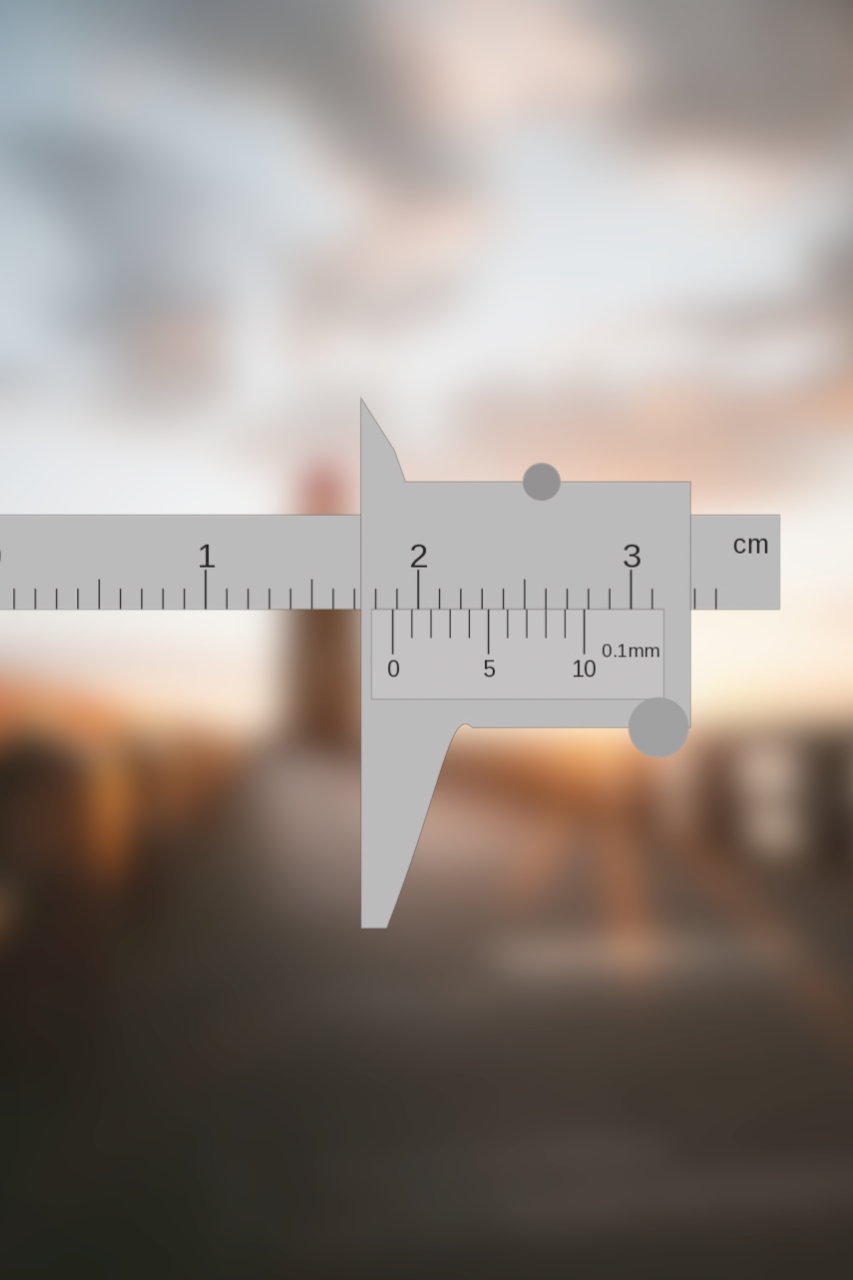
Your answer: 18.8mm
